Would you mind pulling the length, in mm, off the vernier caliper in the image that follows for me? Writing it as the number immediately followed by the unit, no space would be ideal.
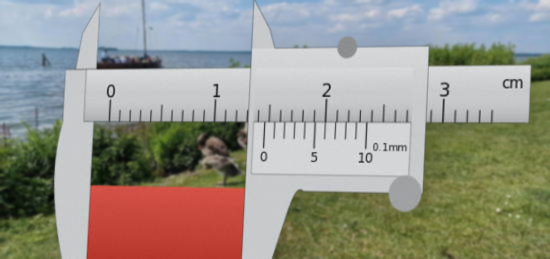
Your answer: 14.6mm
